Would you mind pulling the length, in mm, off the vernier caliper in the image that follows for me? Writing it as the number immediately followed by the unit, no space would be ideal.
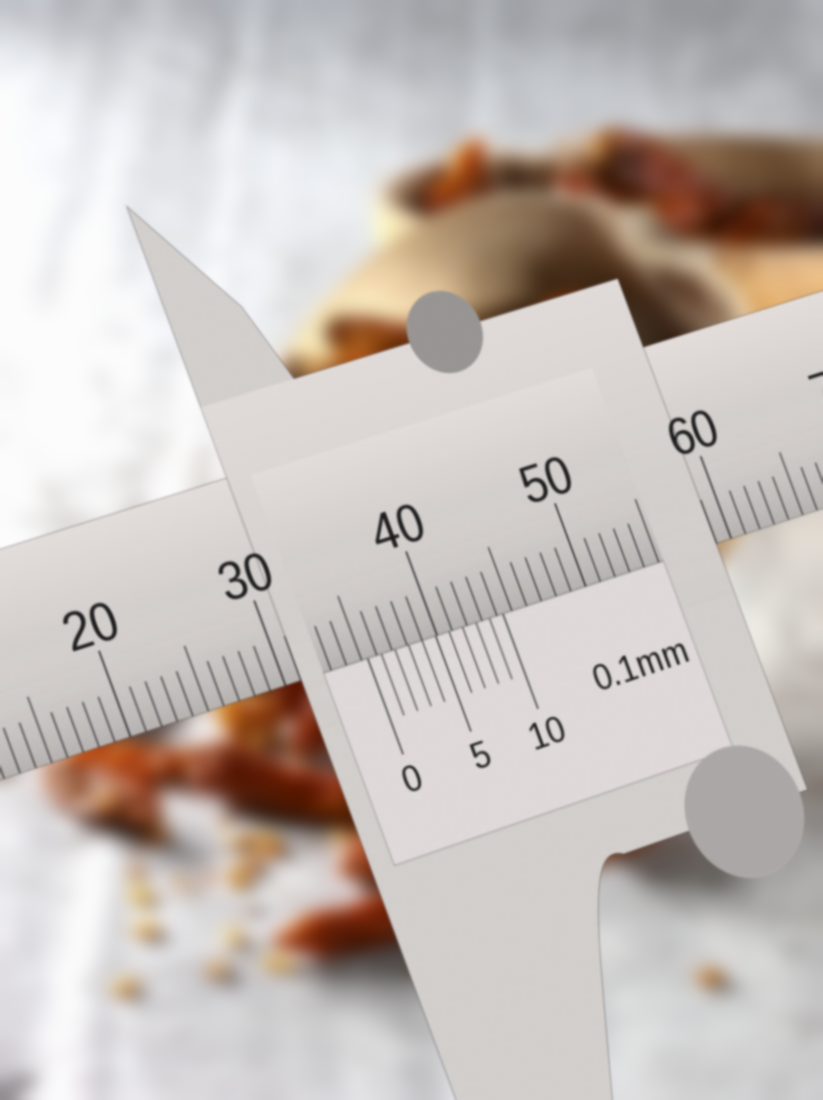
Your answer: 35.4mm
